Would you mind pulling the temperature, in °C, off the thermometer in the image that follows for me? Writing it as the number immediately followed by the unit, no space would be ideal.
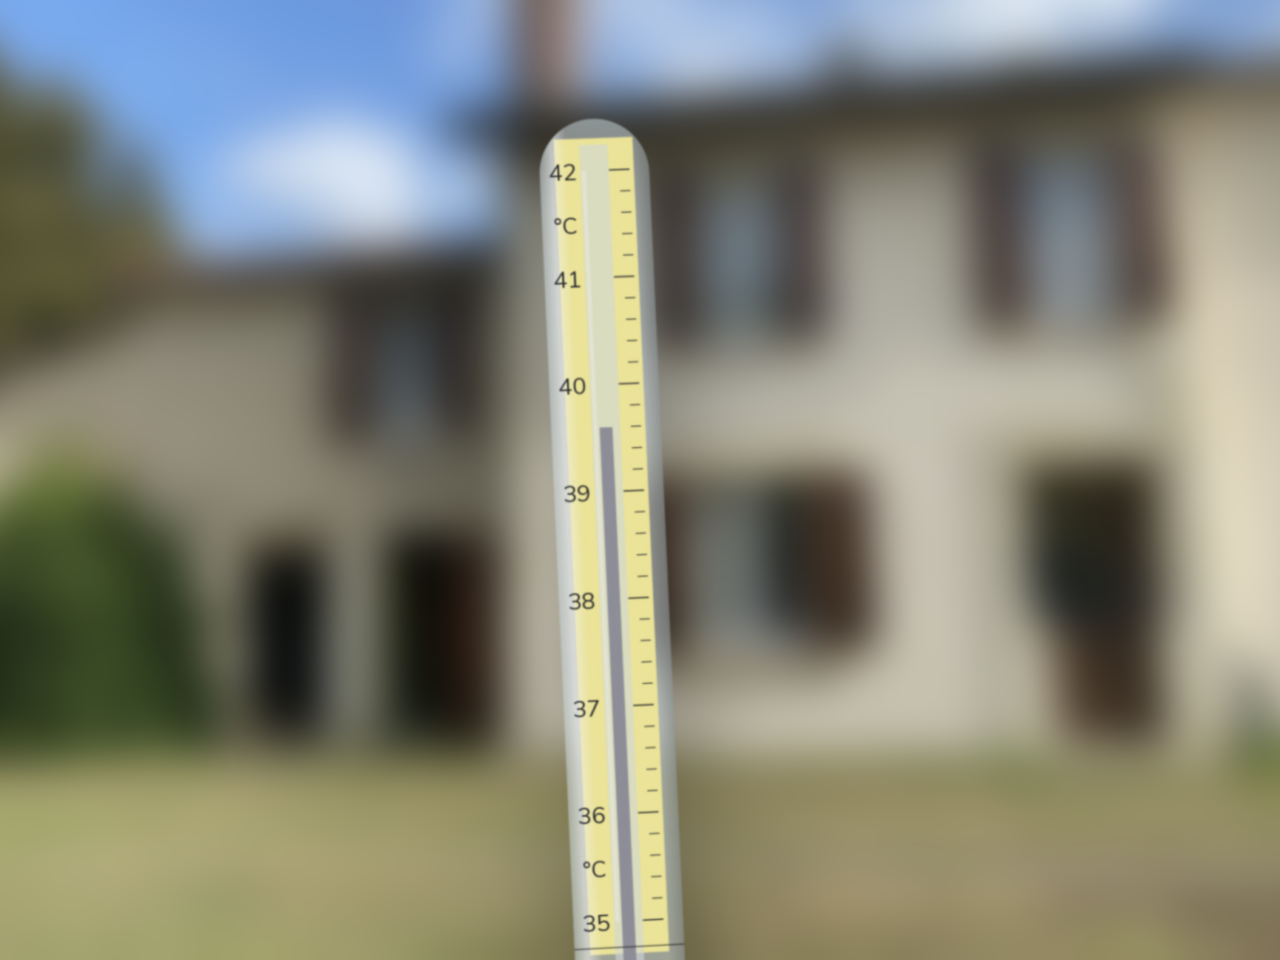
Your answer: 39.6°C
